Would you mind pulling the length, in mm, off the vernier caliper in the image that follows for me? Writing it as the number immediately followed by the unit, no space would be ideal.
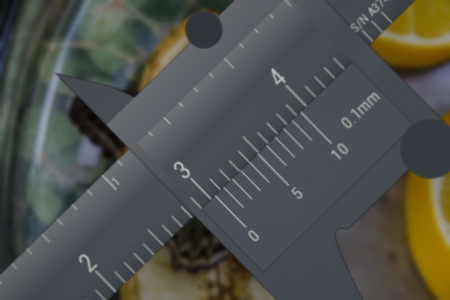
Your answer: 30.4mm
